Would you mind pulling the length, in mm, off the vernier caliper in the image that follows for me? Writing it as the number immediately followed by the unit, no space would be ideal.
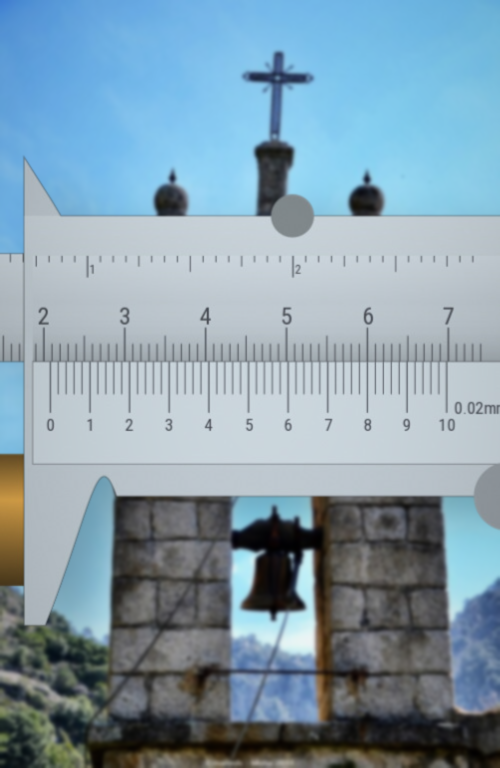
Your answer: 20.8mm
